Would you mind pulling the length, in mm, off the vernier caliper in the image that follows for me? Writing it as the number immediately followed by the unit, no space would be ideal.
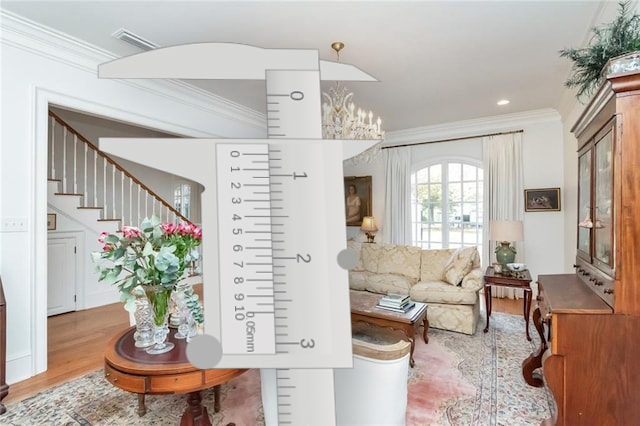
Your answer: 7.4mm
